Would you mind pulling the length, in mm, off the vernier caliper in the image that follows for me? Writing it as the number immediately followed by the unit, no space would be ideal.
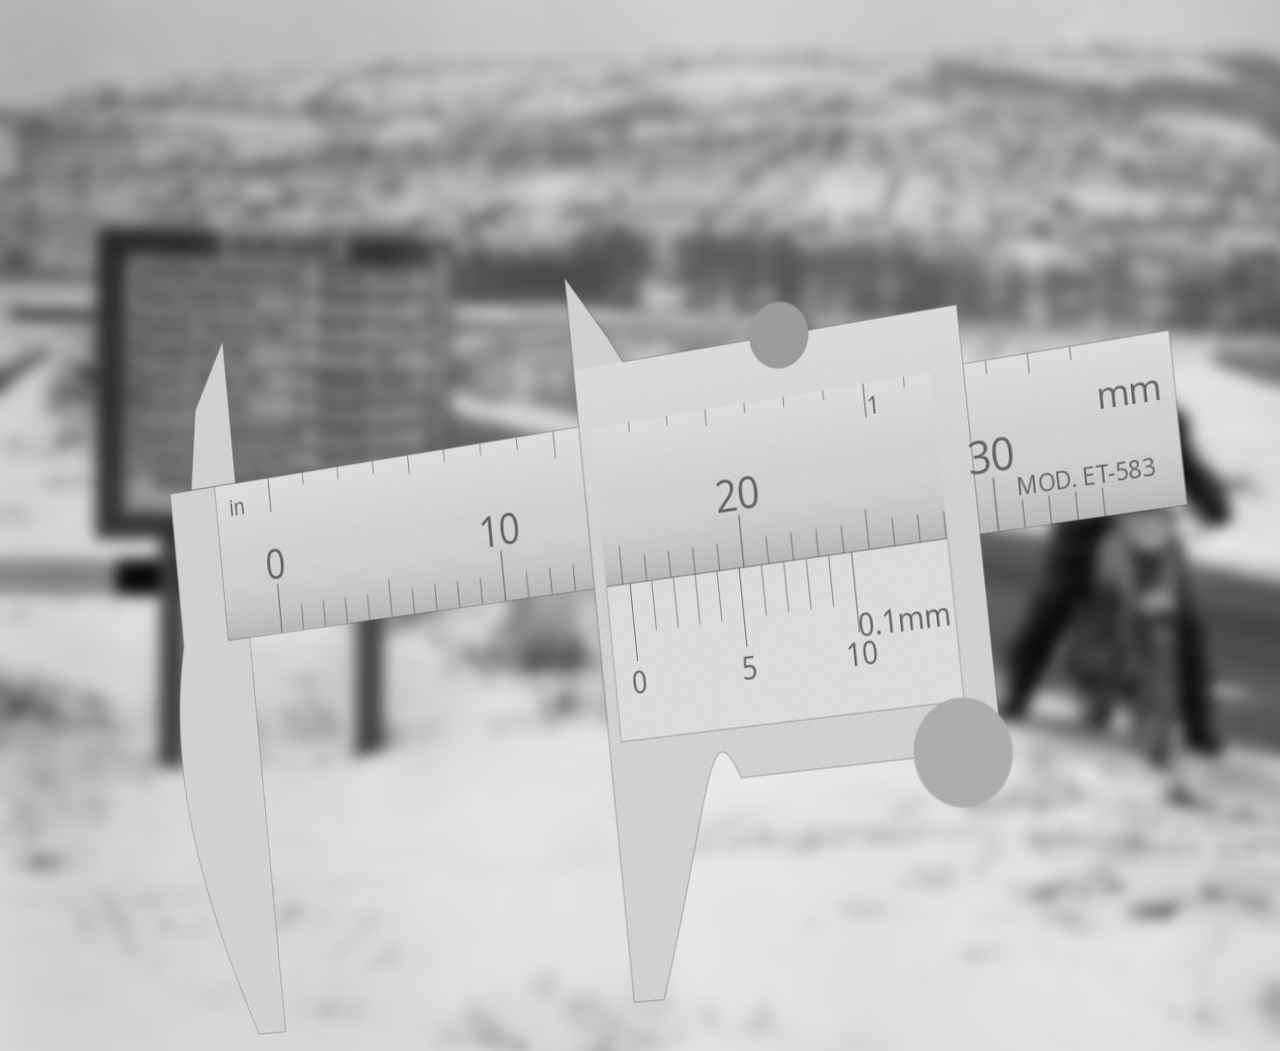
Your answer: 15.3mm
